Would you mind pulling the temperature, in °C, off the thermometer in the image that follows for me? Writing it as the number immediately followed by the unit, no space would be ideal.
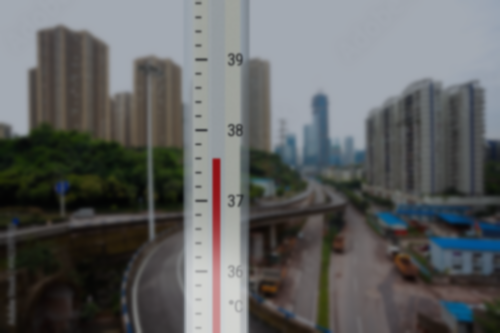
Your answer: 37.6°C
